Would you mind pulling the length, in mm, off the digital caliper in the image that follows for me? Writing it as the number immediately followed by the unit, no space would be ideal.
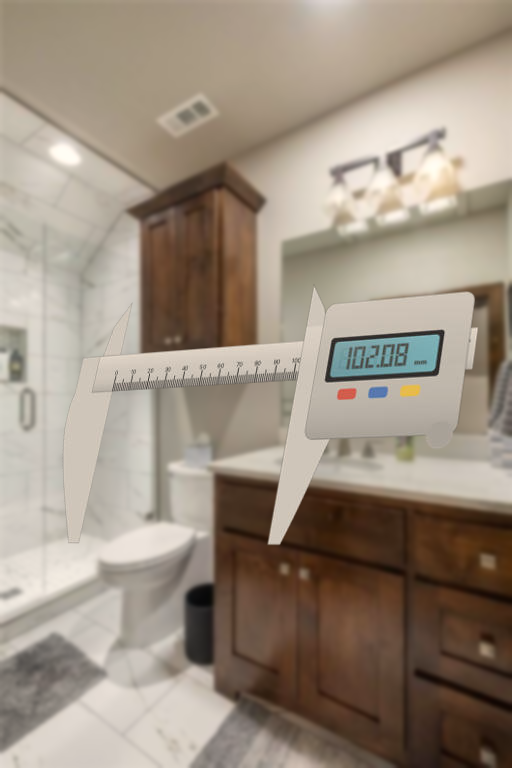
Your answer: 102.08mm
